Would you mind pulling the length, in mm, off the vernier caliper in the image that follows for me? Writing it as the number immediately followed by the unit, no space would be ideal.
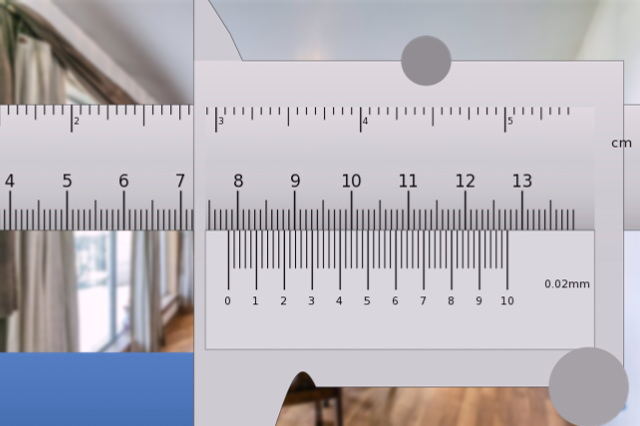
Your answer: 78.4mm
